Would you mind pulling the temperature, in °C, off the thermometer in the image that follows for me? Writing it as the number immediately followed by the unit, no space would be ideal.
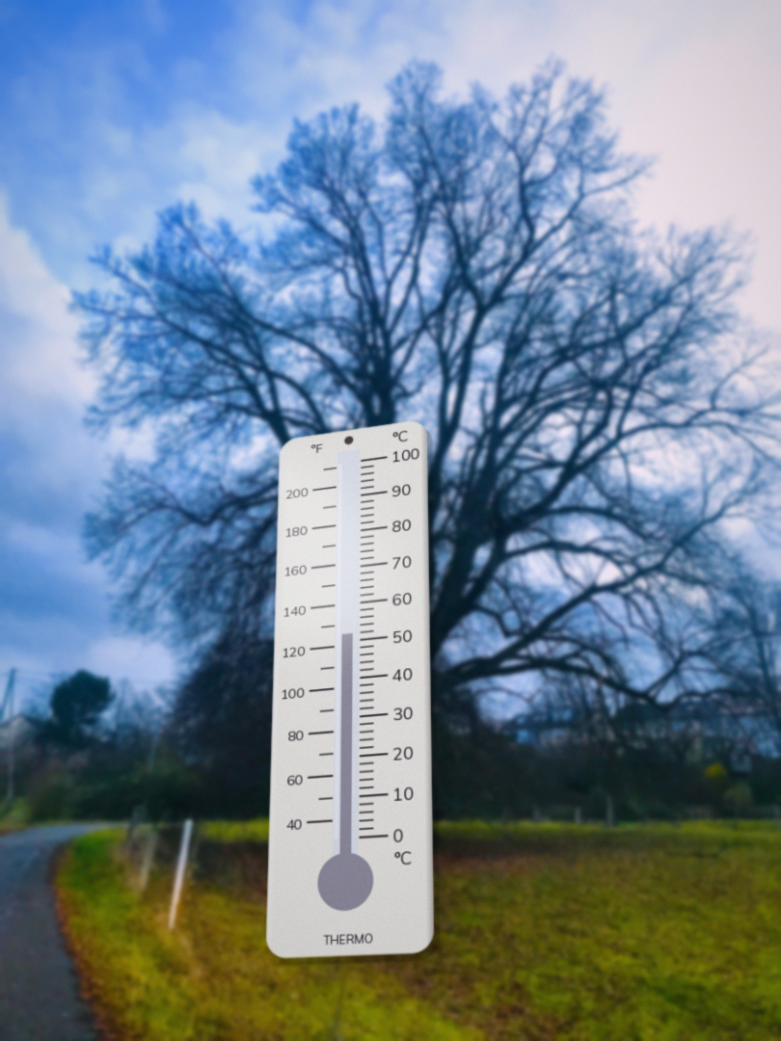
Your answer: 52°C
